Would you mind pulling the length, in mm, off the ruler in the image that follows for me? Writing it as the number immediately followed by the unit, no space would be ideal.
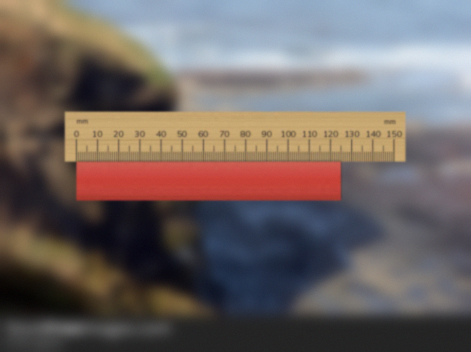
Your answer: 125mm
